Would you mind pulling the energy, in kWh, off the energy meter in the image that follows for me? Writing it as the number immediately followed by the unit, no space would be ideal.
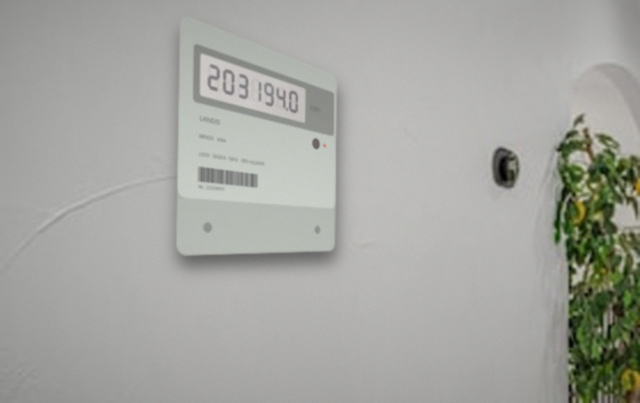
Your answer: 203194.0kWh
